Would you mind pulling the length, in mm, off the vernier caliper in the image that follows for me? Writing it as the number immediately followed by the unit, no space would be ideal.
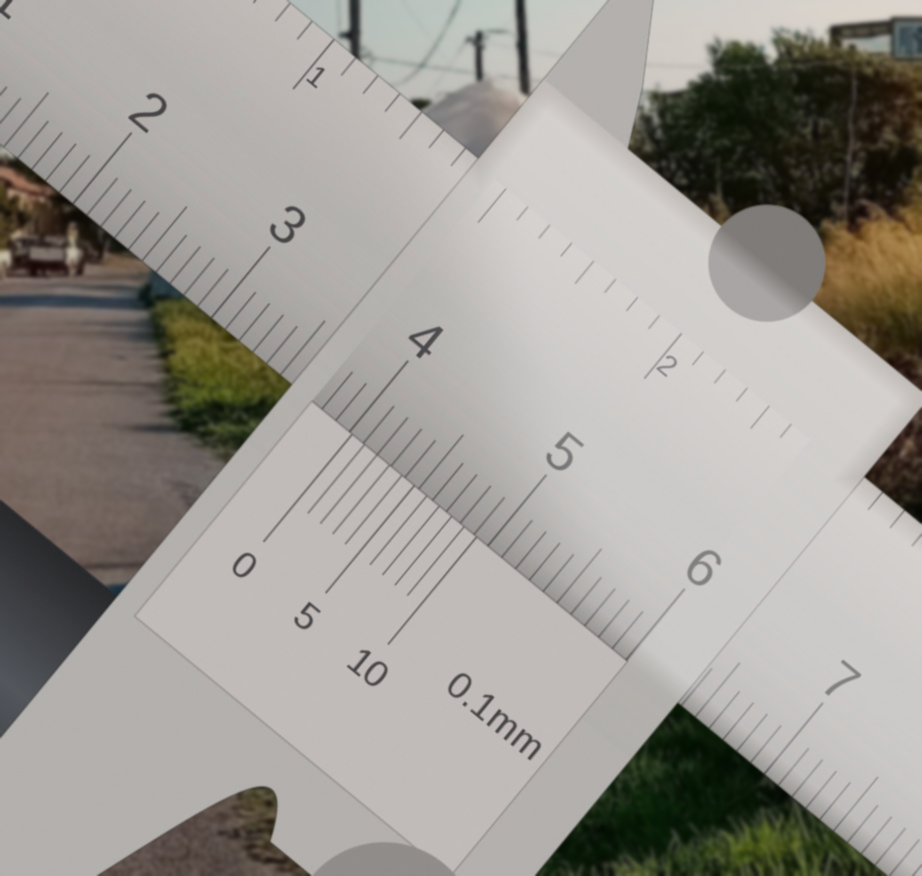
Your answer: 40.2mm
